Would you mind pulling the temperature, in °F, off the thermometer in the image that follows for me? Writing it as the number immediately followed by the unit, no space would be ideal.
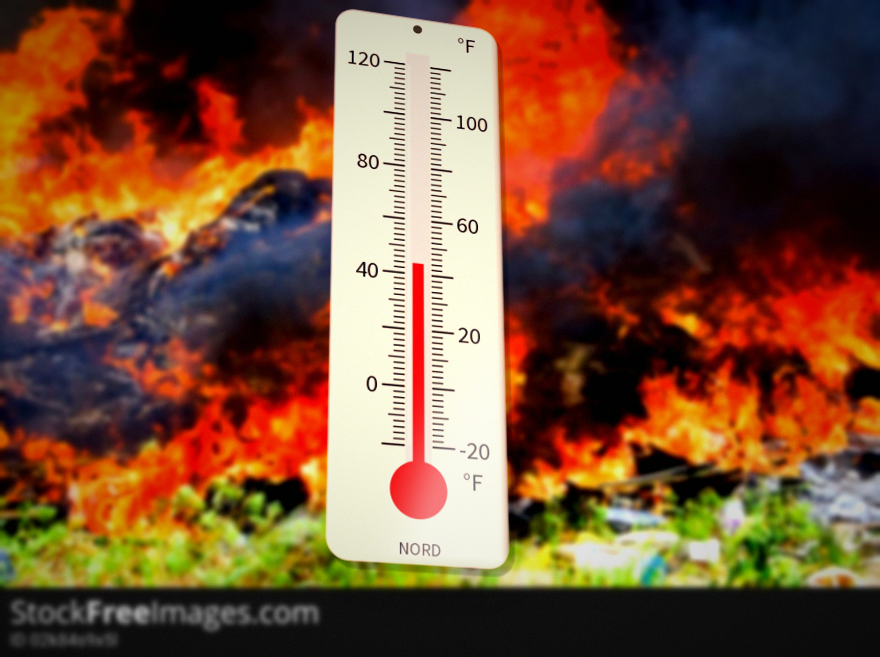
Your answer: 44°F
